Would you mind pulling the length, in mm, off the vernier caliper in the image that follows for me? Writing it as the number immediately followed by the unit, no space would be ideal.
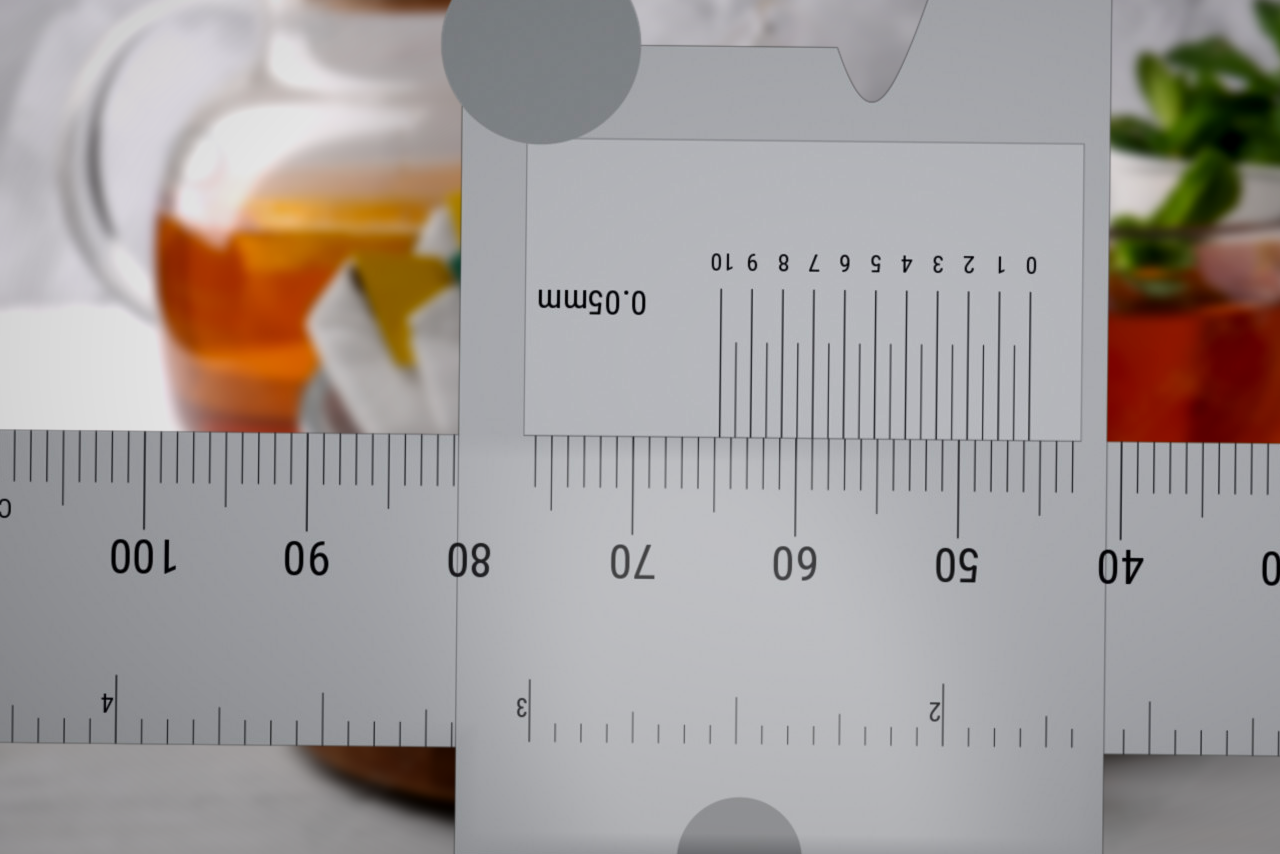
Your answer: 45.7mm
